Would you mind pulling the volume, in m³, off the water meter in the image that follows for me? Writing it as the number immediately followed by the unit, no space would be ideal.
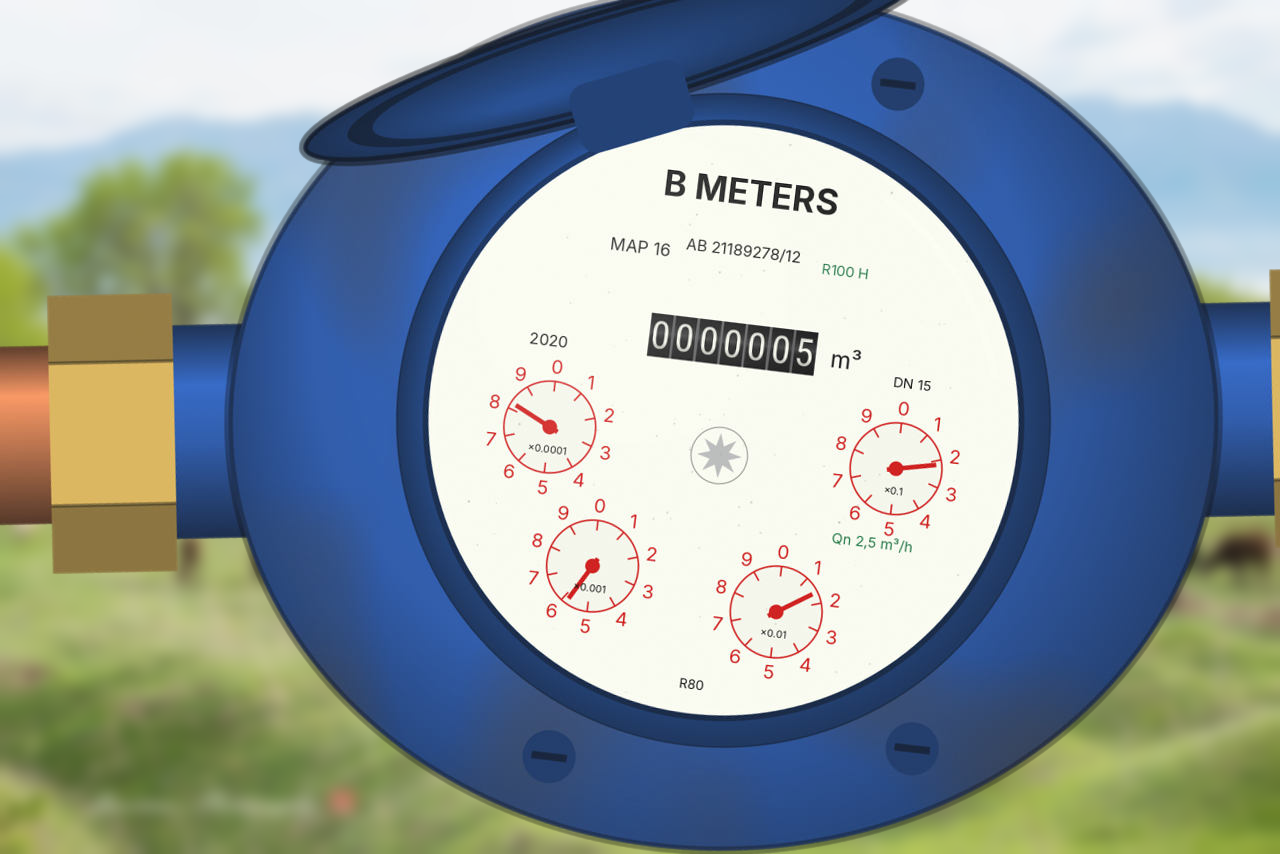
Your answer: 5.2158m³
